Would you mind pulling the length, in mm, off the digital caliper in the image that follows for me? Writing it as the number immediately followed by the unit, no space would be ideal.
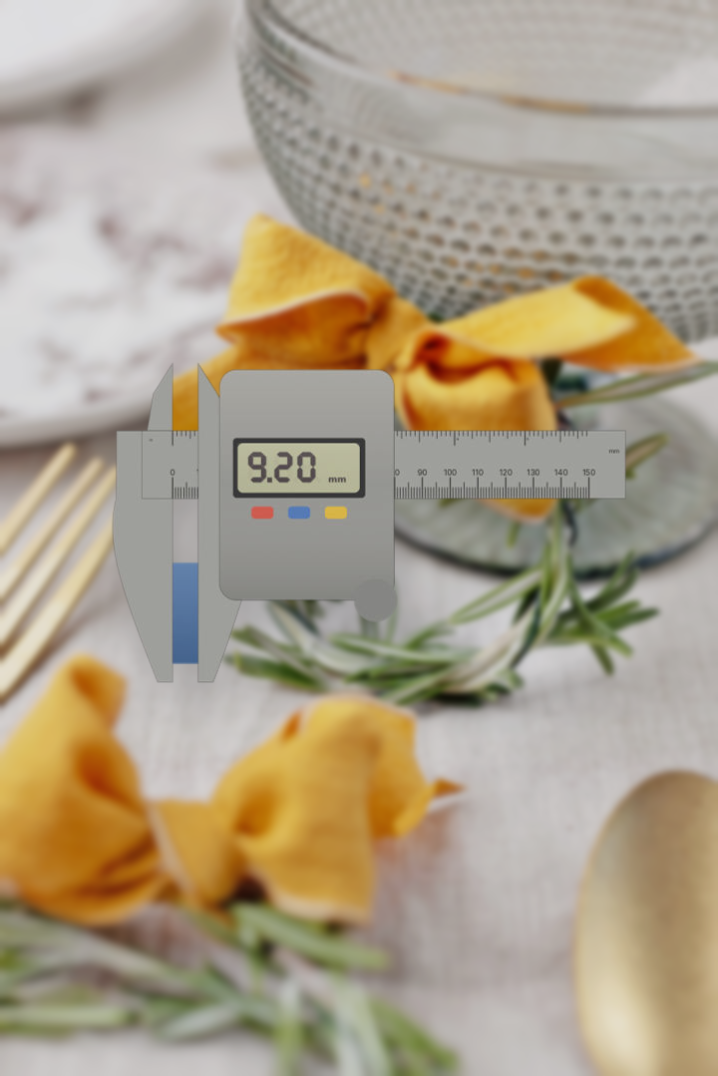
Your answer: 9.20mm
